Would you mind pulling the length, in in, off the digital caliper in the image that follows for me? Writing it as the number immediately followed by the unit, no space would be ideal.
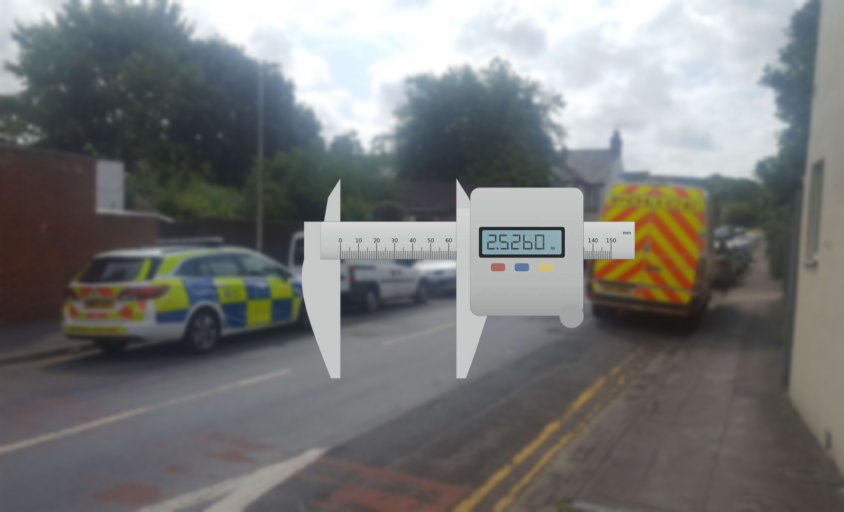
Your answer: 2.5260in
